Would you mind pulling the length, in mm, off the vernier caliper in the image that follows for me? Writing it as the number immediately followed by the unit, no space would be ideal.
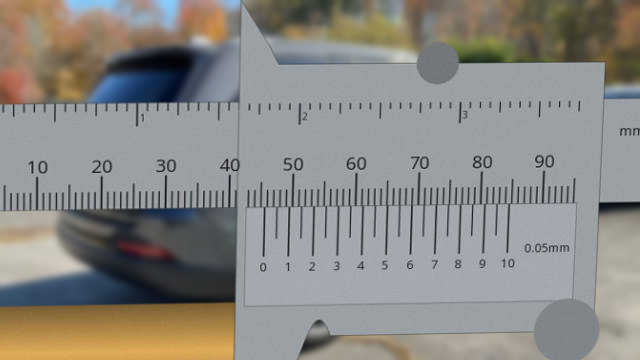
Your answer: 45.6mm
